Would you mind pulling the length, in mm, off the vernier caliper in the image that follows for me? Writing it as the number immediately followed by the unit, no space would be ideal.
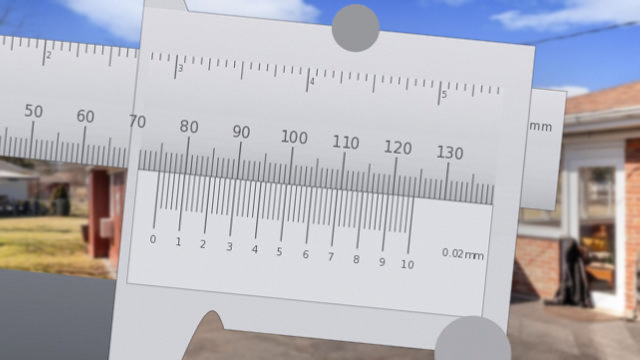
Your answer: 75.0mm
